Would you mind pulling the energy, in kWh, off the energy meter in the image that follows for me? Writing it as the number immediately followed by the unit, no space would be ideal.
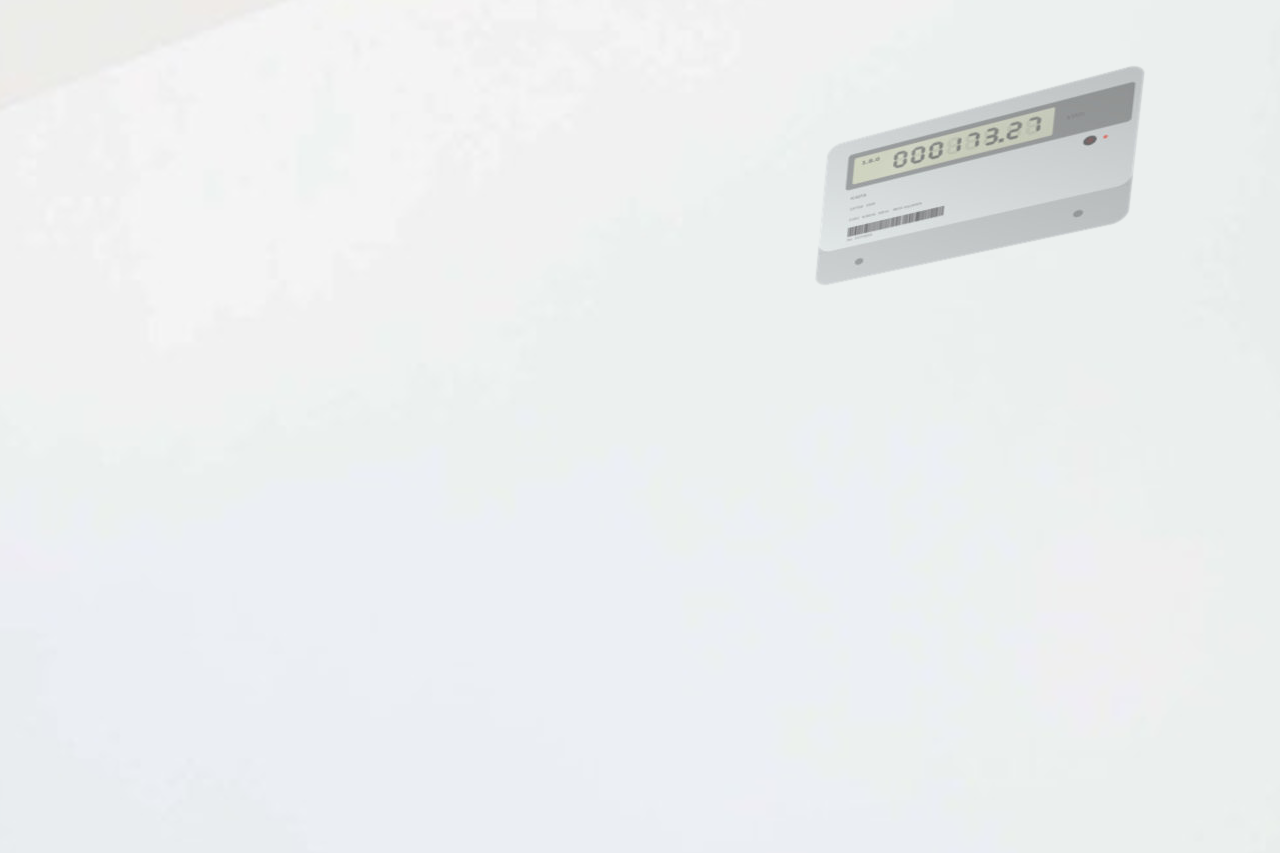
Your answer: 173.27kWh
